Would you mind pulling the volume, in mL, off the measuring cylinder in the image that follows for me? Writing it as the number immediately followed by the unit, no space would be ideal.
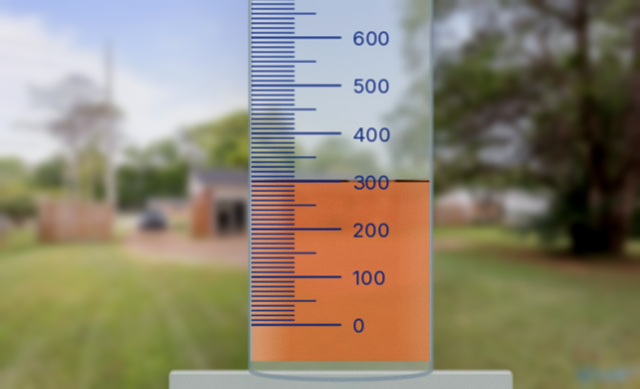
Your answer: 300mL
